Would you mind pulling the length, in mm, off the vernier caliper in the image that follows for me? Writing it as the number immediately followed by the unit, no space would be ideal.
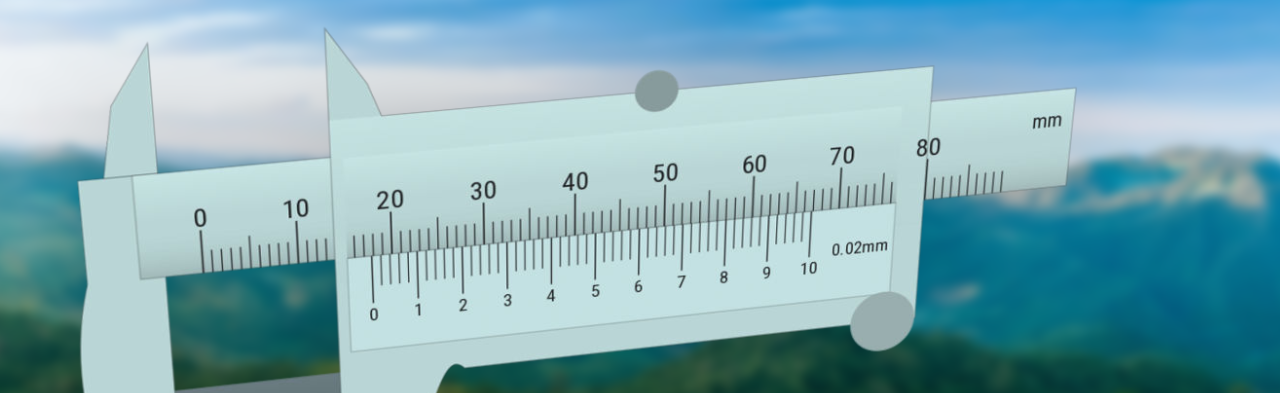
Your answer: 17.8mm
